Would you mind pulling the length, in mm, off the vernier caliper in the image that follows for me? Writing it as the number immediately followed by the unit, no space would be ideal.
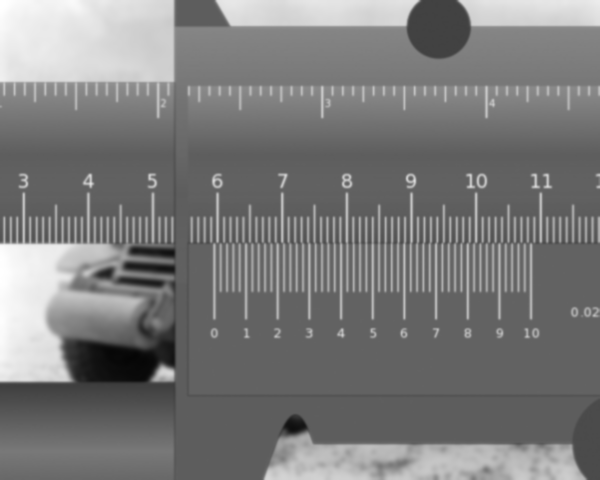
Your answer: 59.5mm
